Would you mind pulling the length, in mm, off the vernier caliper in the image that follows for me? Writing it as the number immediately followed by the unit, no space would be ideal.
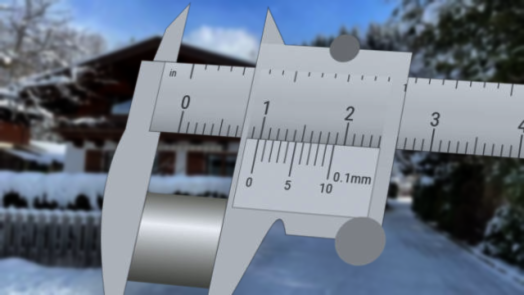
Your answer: 9.8mm
